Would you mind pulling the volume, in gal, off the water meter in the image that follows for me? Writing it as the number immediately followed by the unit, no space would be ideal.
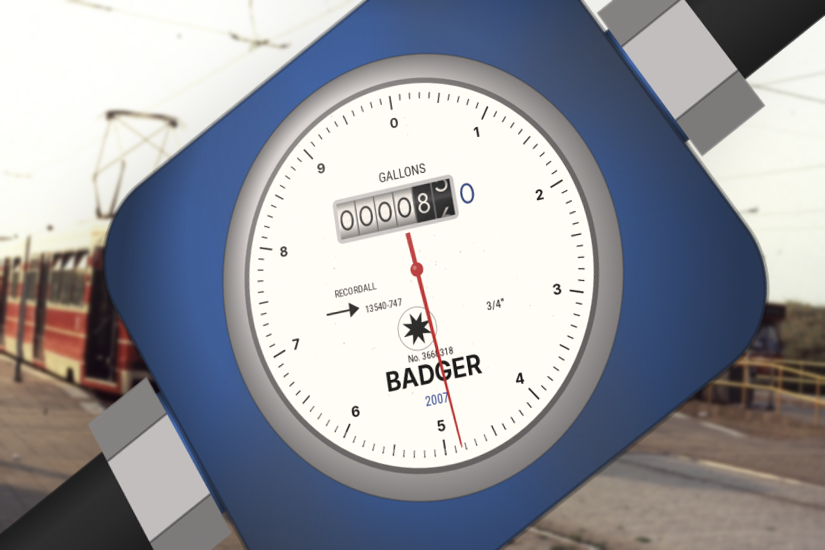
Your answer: 854.8gal
